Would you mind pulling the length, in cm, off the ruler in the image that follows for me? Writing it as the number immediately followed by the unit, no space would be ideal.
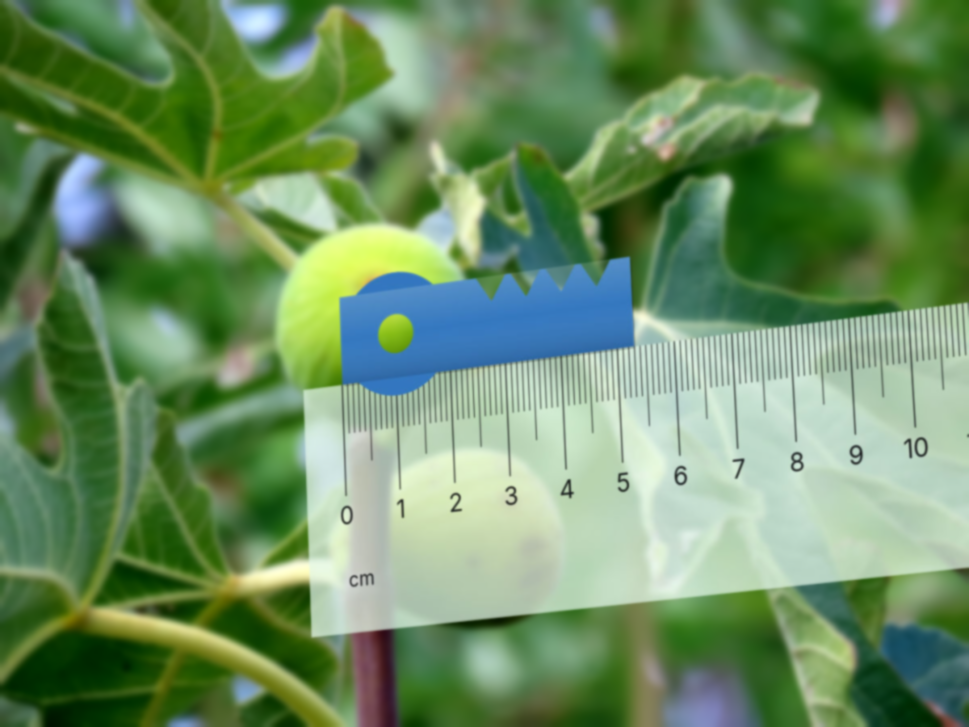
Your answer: 5.3cm
